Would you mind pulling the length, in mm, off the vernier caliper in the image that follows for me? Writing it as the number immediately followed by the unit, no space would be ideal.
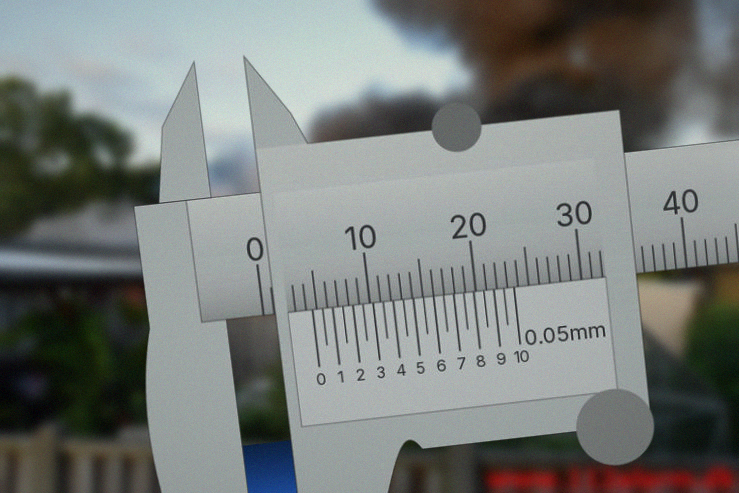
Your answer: 4.6mm
